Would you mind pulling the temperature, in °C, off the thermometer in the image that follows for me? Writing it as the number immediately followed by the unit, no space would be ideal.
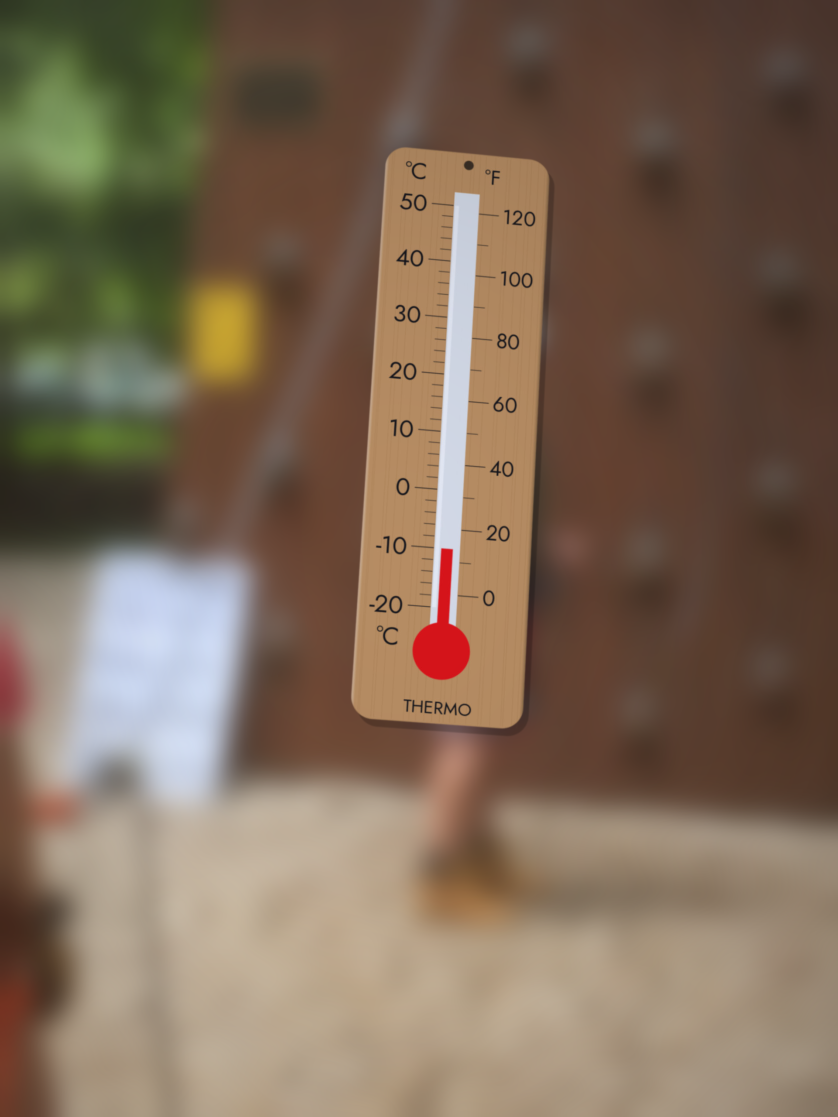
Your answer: -10°C
